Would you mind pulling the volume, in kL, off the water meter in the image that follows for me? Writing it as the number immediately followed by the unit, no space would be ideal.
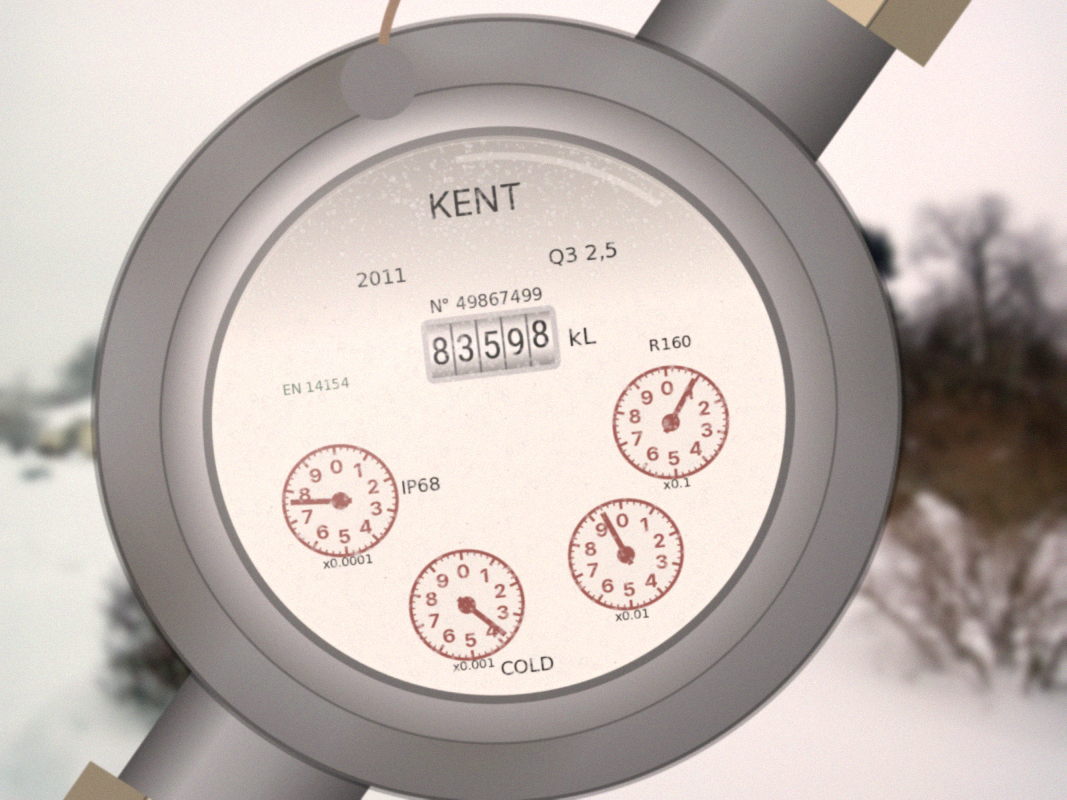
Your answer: 83598.0937kL
